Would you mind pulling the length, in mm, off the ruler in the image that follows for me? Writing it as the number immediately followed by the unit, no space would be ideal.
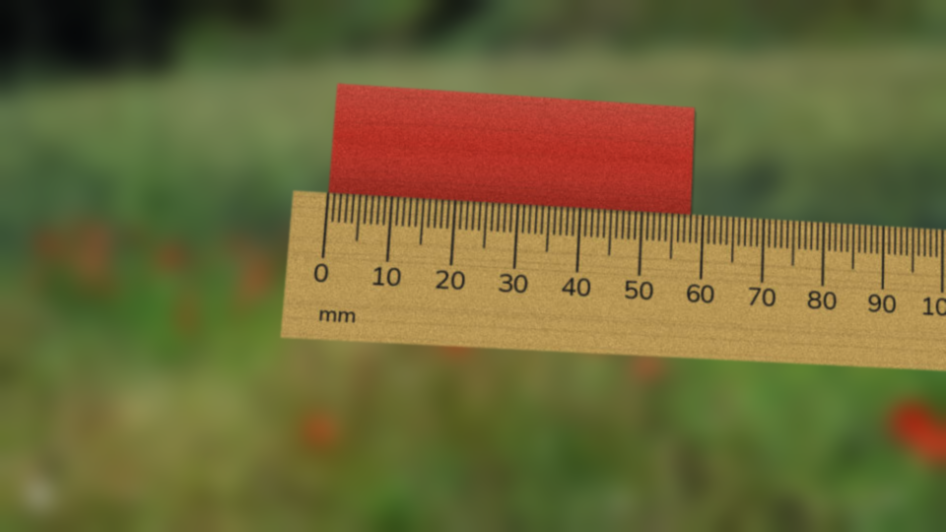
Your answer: 58mm
